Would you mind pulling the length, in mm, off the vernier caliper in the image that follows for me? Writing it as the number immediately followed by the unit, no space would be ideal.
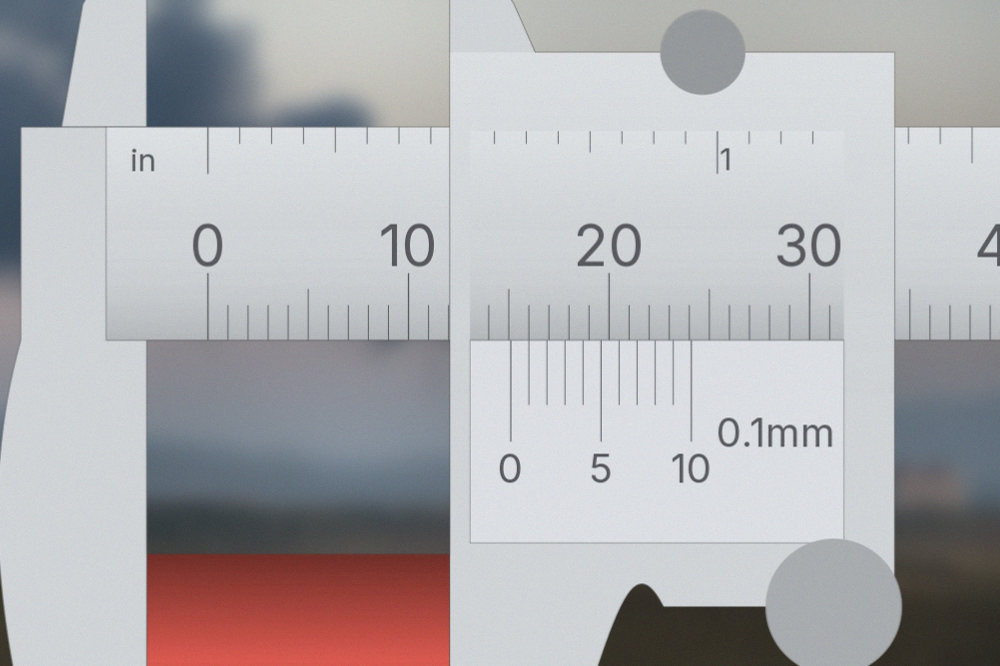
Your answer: 15.1mm
